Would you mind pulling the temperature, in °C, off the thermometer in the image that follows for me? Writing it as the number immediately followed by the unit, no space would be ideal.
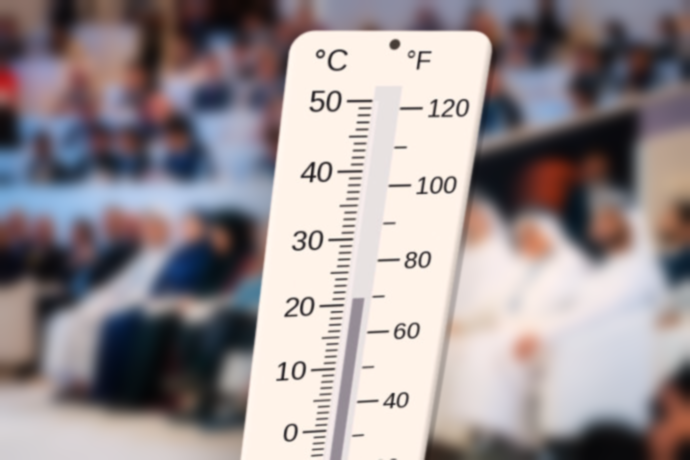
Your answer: 21°C
